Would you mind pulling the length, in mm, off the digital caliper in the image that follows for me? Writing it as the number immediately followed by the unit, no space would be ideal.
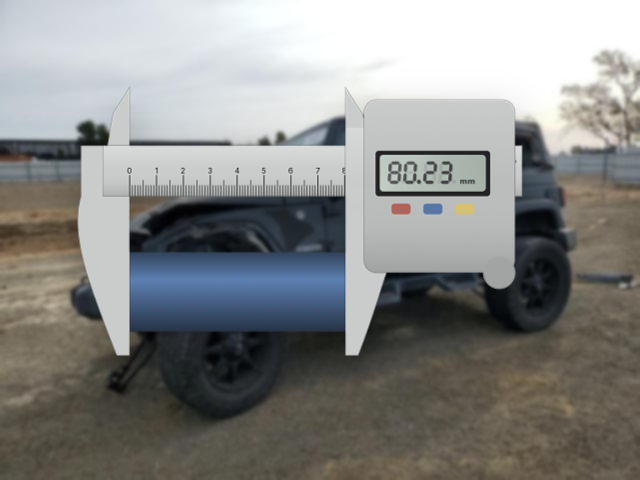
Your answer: 80.23mm
